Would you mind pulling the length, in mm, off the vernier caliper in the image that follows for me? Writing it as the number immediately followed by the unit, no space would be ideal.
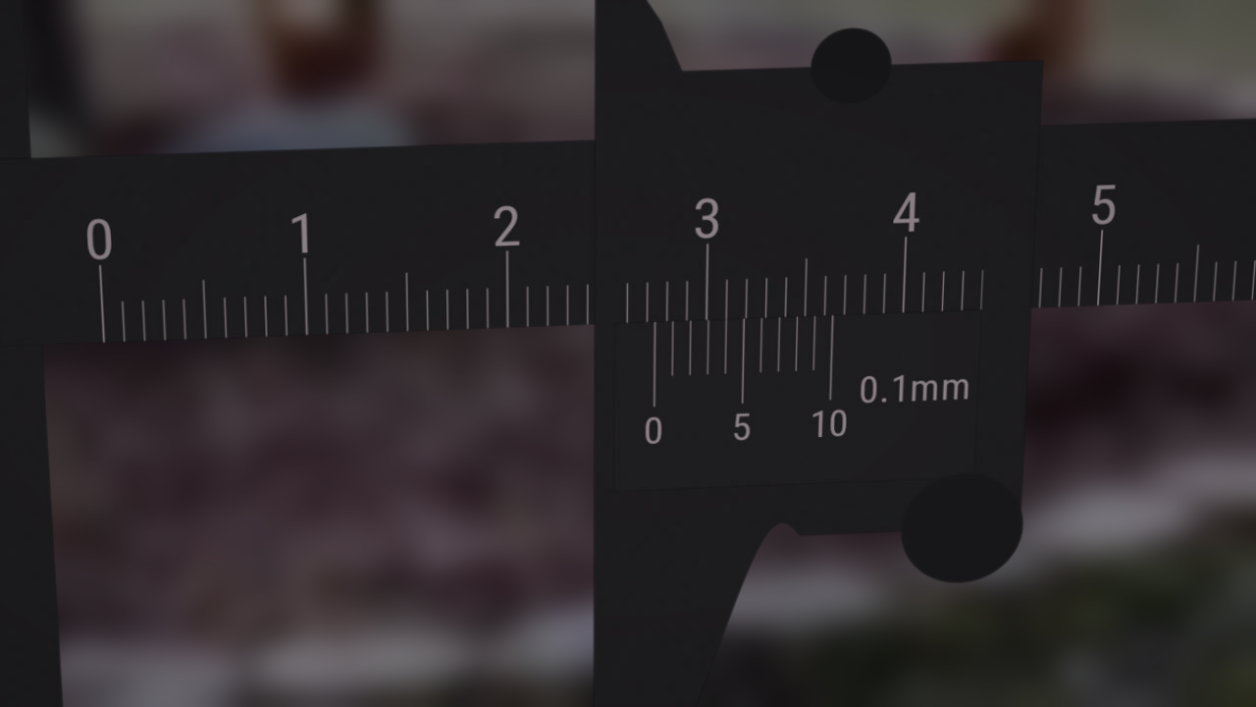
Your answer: 27.4mm
